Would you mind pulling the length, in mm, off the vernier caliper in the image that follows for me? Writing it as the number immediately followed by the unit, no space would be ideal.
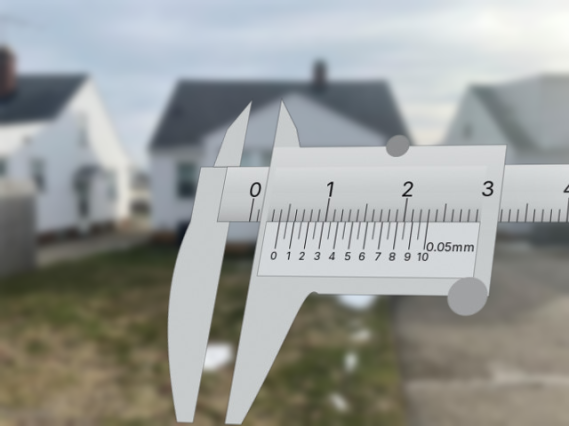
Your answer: 4.0mm
